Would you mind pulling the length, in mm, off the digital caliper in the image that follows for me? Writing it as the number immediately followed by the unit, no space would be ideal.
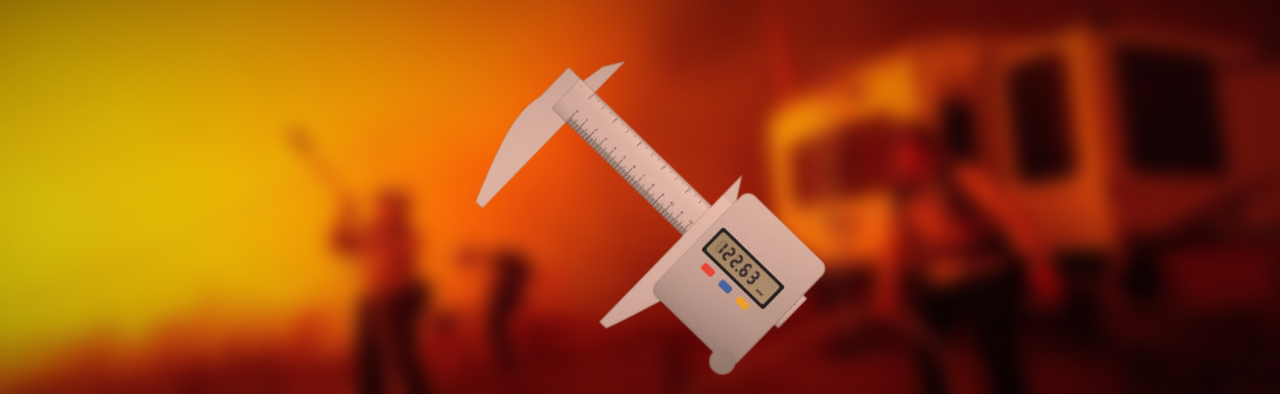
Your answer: 122.63mm
